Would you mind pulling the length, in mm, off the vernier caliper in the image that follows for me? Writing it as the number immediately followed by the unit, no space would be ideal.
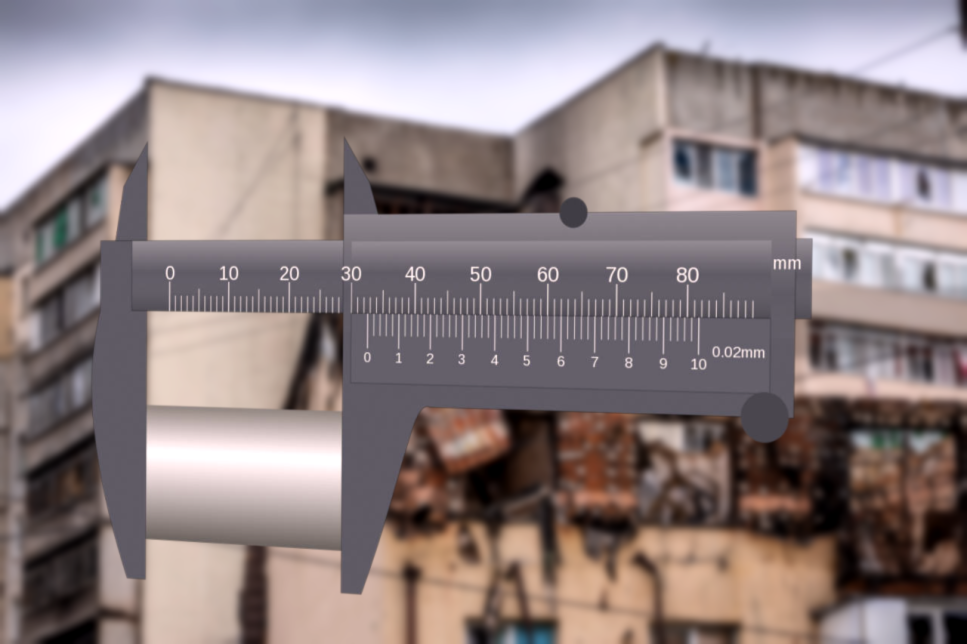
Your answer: 32.6mm
